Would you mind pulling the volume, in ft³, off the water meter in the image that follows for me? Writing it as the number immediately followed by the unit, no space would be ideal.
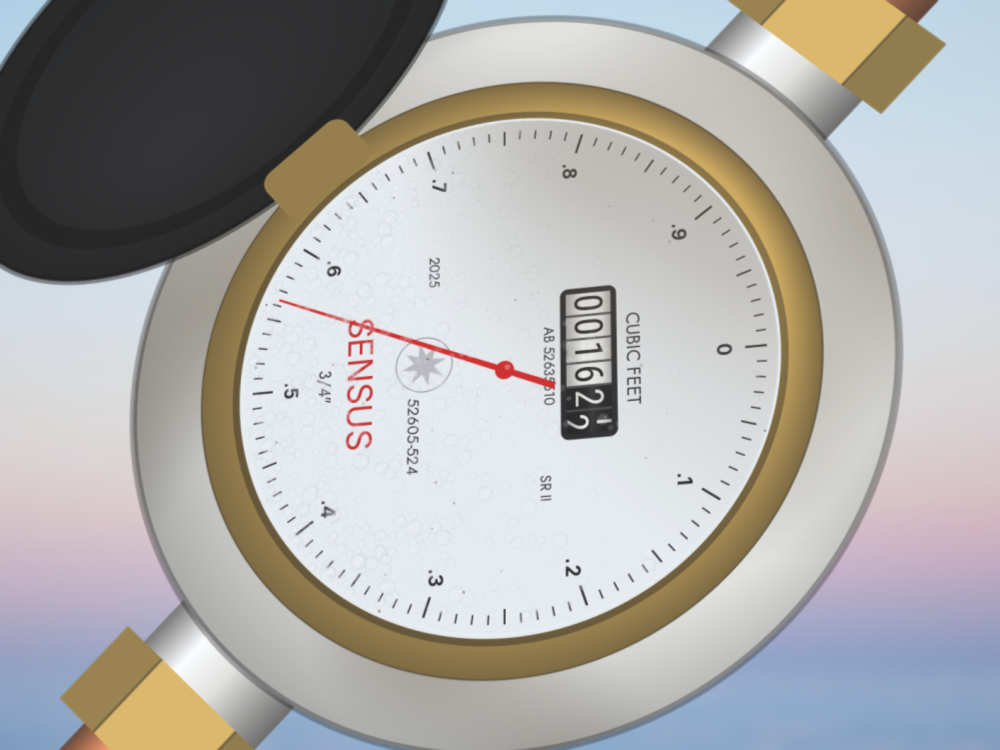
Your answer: 1621.56ft³
